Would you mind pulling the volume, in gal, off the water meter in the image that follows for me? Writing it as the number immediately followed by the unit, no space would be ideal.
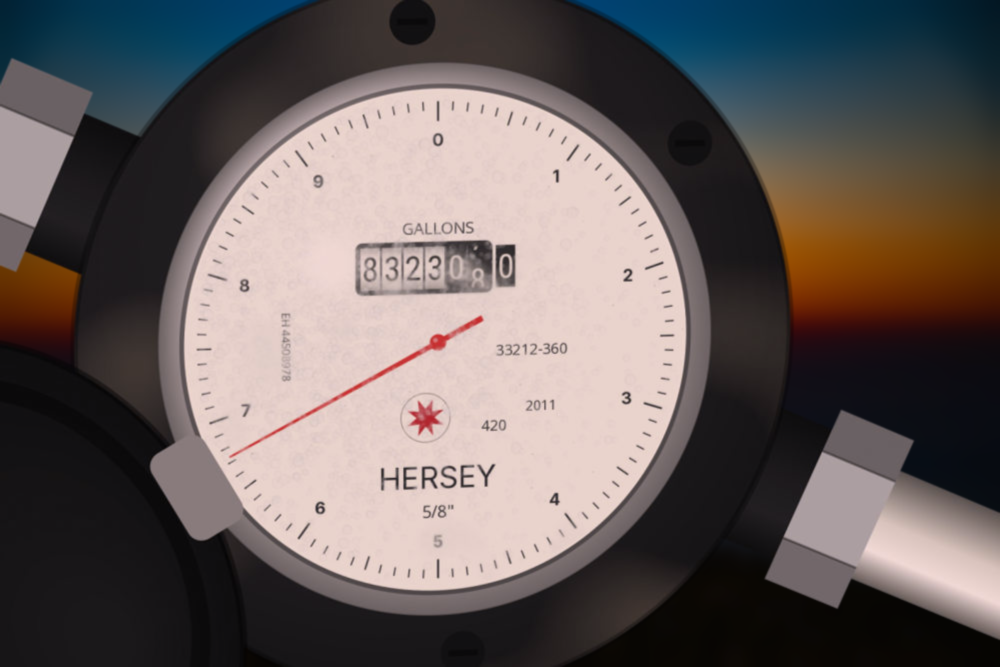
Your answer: 8323076.7gal
